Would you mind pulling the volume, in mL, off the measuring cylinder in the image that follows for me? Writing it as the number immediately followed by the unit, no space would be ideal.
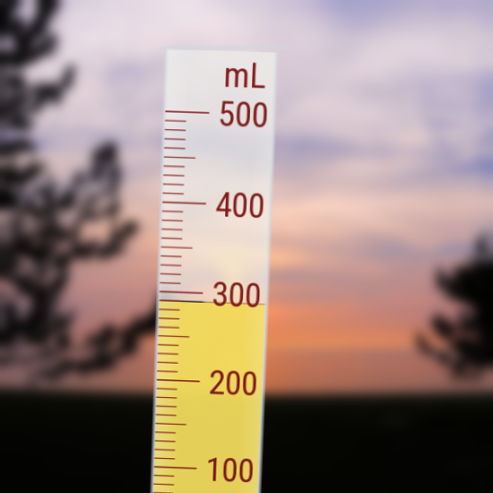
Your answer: 290mL
